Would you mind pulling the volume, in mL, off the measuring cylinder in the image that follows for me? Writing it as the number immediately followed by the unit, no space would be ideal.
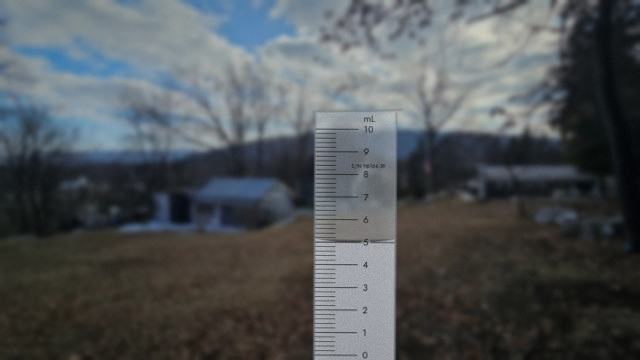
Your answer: 5mL
